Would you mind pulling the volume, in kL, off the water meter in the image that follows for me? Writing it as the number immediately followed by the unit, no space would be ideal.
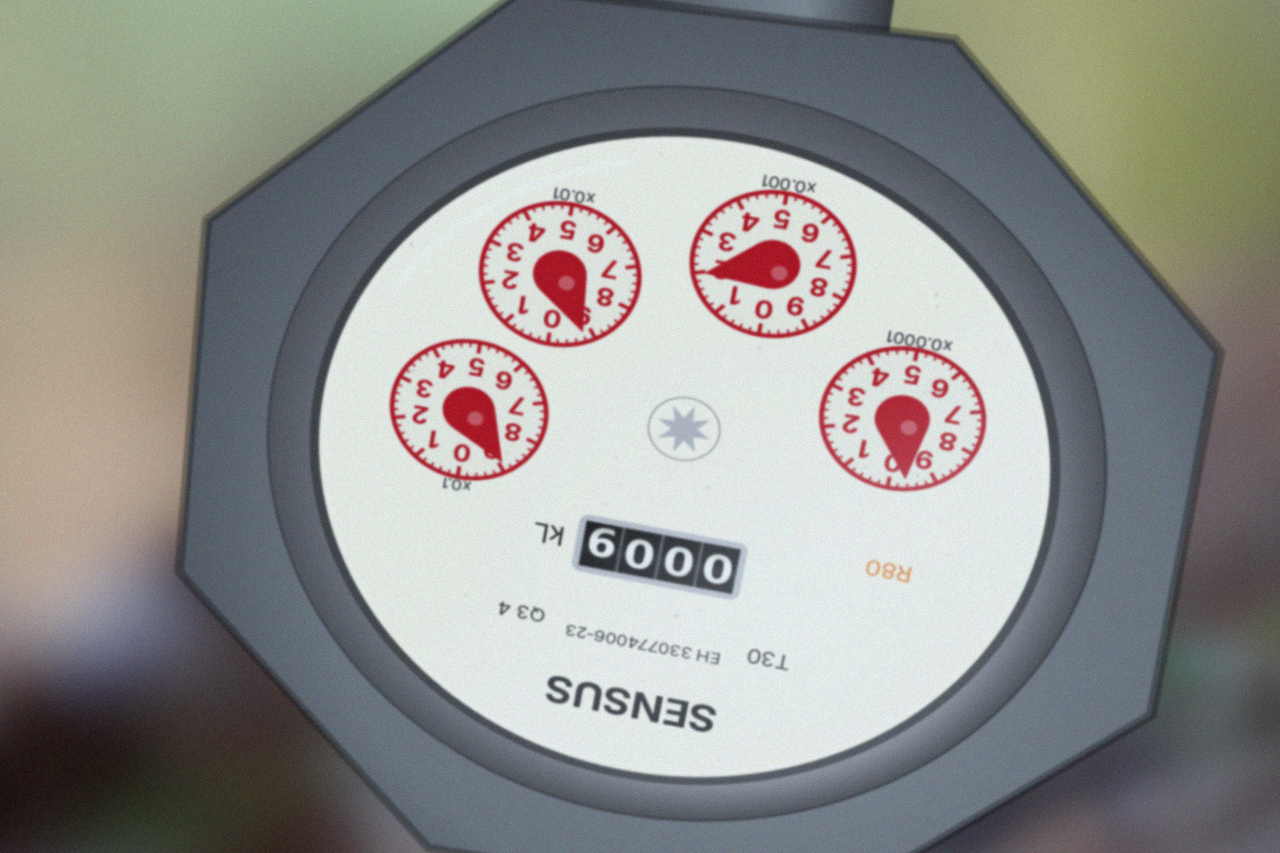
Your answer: 8.8919kL
